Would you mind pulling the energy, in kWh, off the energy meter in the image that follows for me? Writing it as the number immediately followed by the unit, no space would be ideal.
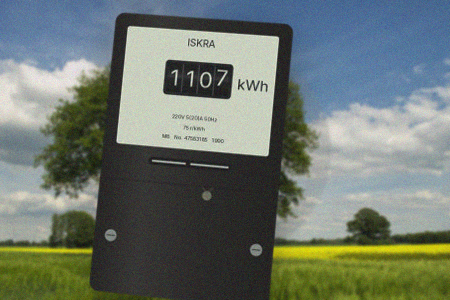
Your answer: 1107kWh
